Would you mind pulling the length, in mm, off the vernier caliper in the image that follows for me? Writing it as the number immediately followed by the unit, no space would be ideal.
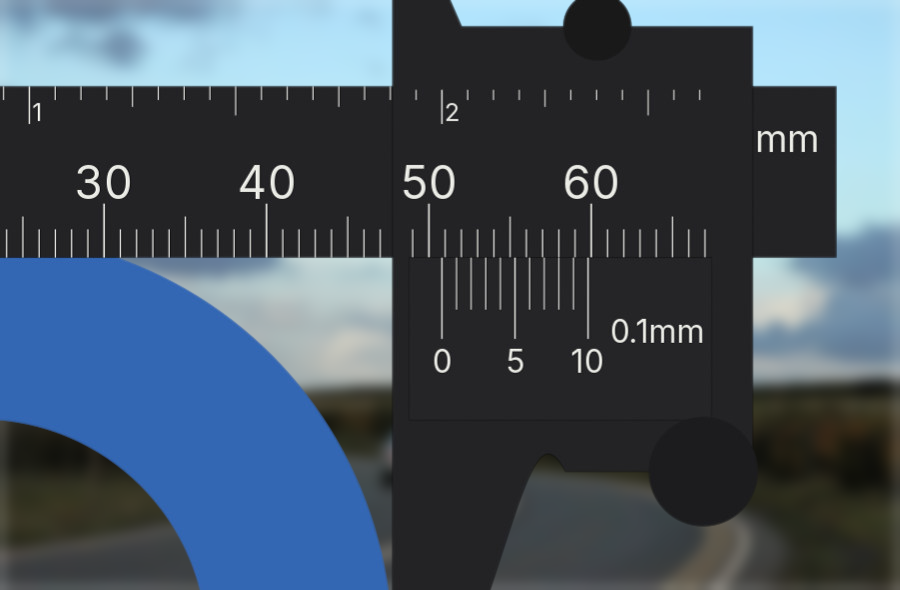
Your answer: 50.8mm
